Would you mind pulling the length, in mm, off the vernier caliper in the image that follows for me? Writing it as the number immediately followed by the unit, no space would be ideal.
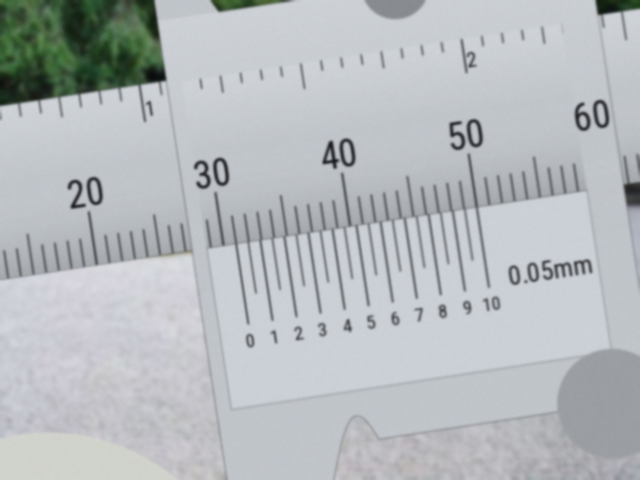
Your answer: 31.0mm
